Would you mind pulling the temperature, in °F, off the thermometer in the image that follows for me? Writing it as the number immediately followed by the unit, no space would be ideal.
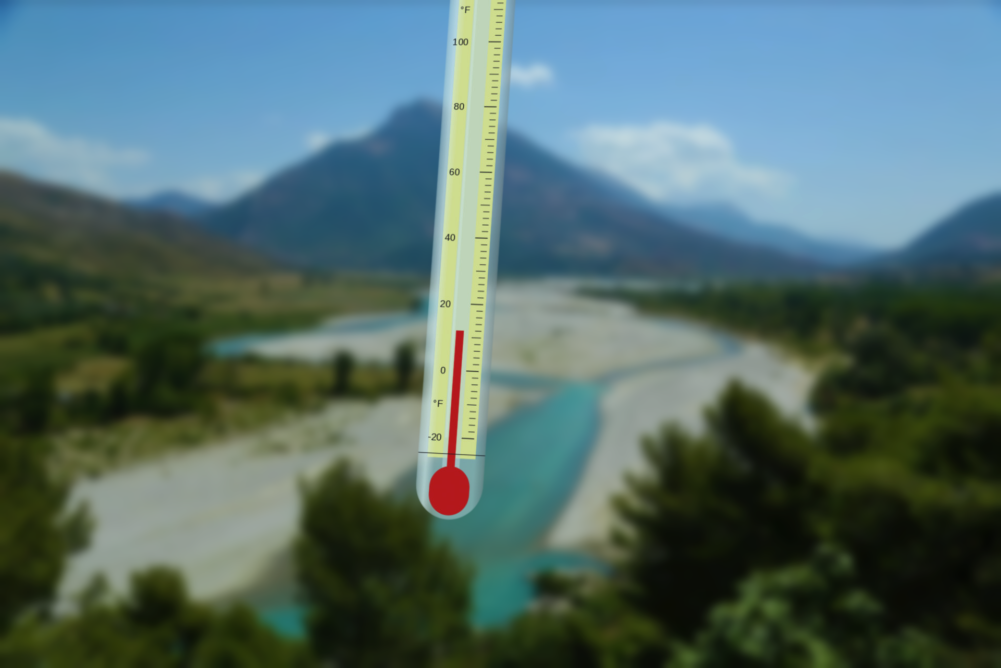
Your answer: 12°F
